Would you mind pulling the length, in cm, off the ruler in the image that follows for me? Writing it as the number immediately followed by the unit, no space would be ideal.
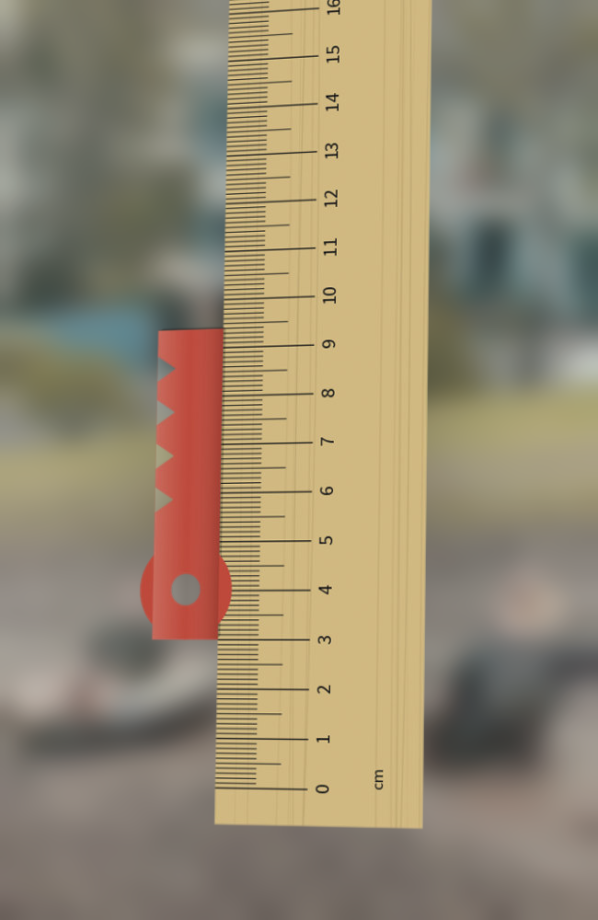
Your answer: 6.4cm
